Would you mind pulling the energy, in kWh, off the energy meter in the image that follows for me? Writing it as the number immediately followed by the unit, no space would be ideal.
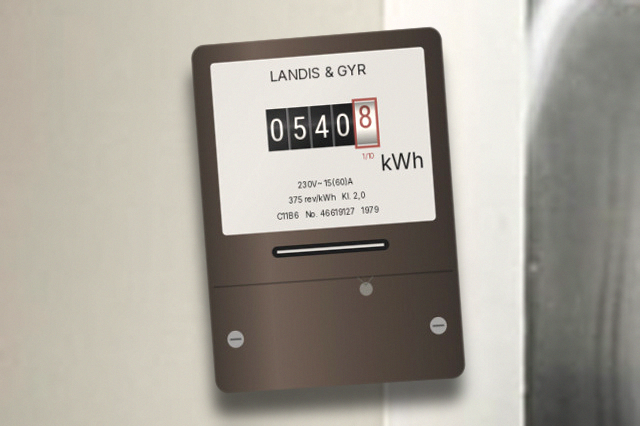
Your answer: 540.8kWh
